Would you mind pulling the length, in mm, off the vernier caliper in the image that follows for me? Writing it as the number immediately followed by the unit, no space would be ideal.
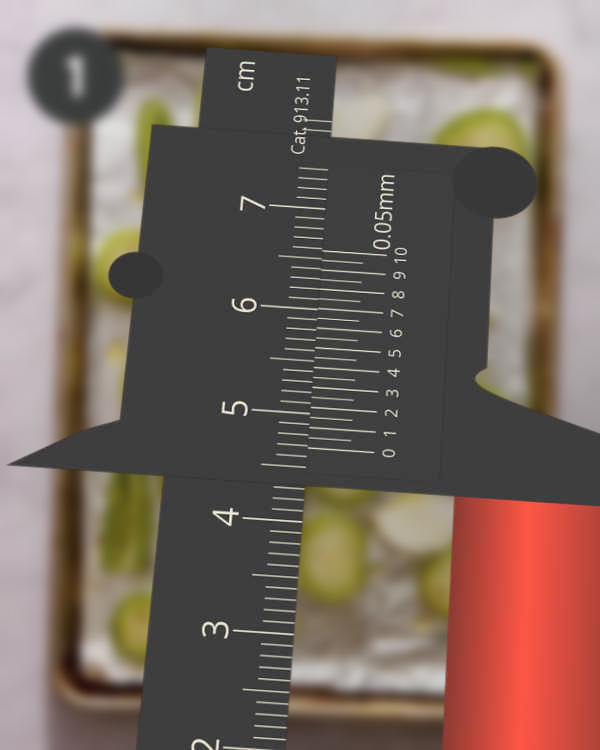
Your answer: 46.8mm
